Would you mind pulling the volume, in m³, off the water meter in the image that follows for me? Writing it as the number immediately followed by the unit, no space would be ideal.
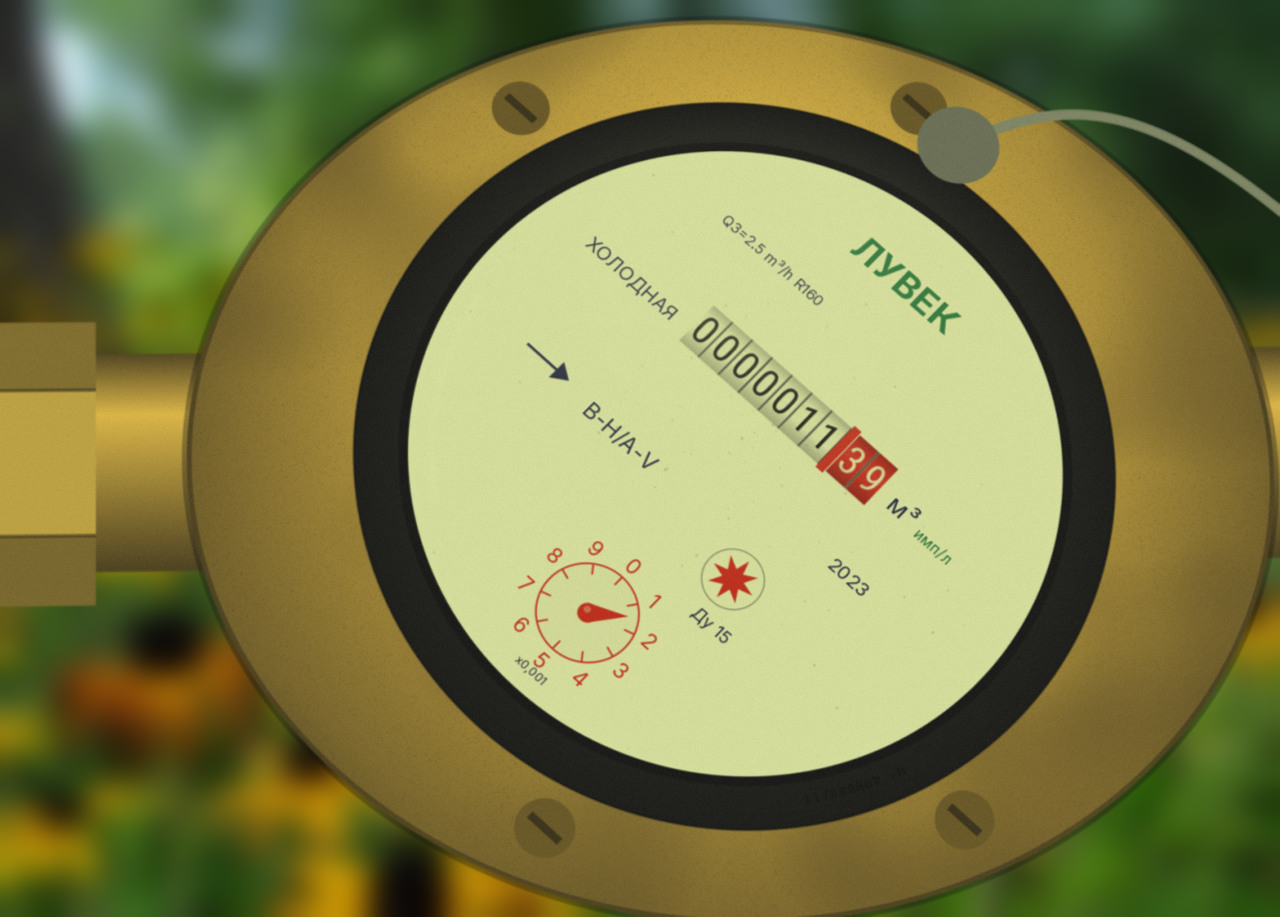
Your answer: 11.391m³
